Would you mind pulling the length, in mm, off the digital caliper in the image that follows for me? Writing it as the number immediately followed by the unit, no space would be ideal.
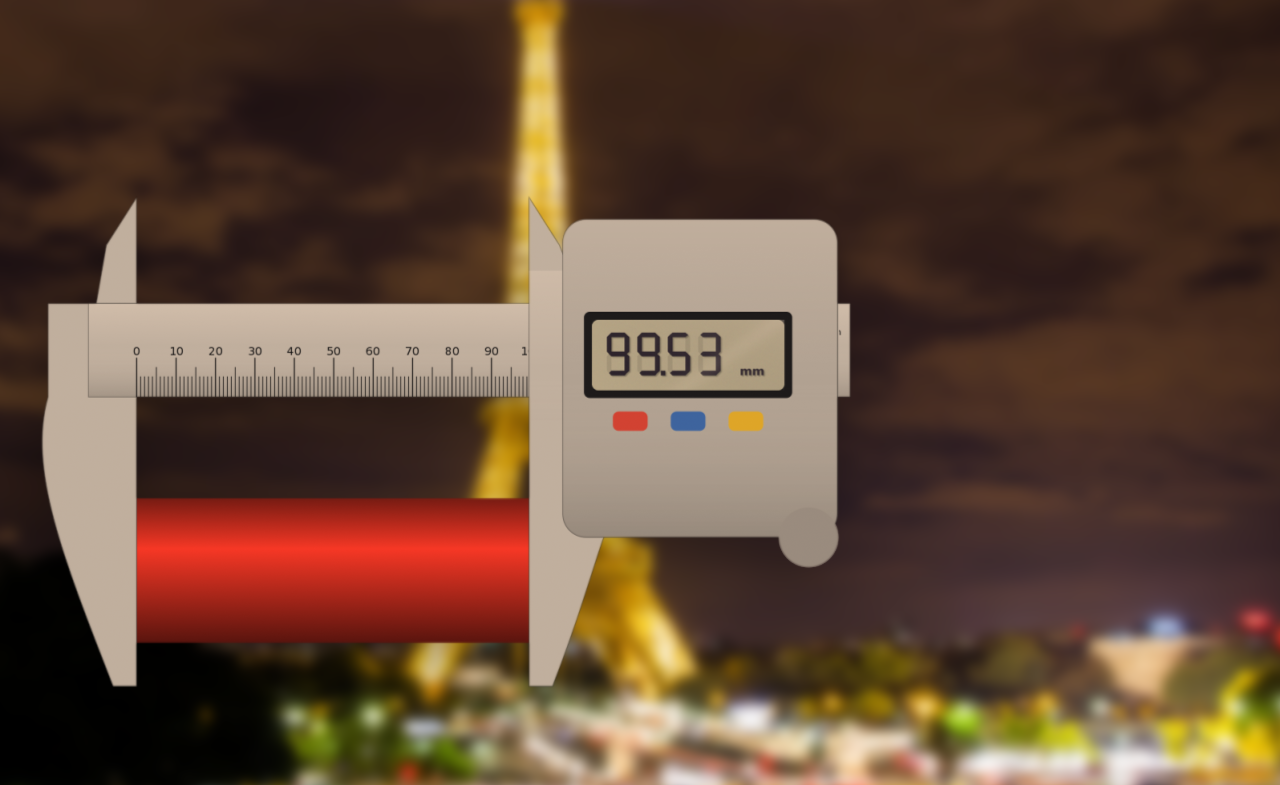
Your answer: 99.53mm
